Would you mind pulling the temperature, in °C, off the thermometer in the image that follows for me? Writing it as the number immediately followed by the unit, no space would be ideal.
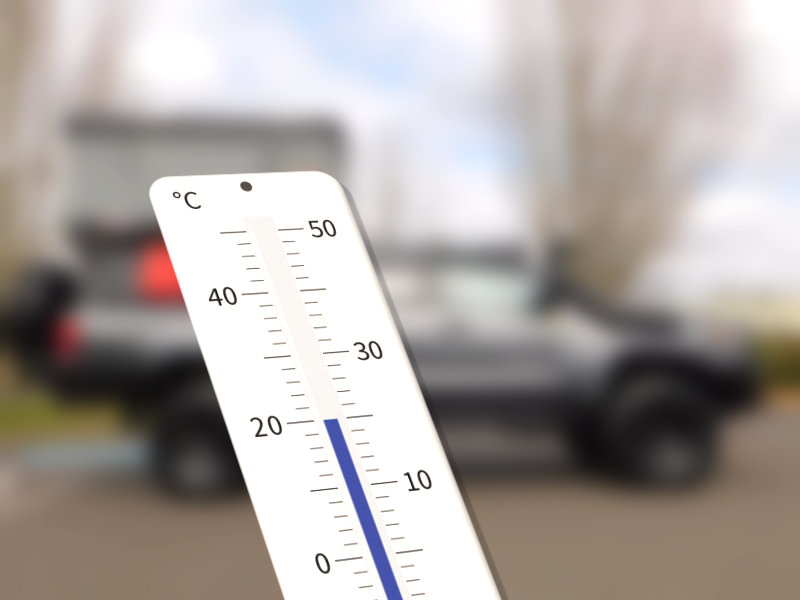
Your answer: 20°C
